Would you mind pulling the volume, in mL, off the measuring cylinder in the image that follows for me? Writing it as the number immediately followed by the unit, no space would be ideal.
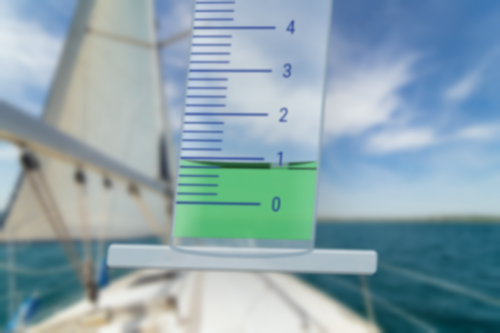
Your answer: 0.8mL
